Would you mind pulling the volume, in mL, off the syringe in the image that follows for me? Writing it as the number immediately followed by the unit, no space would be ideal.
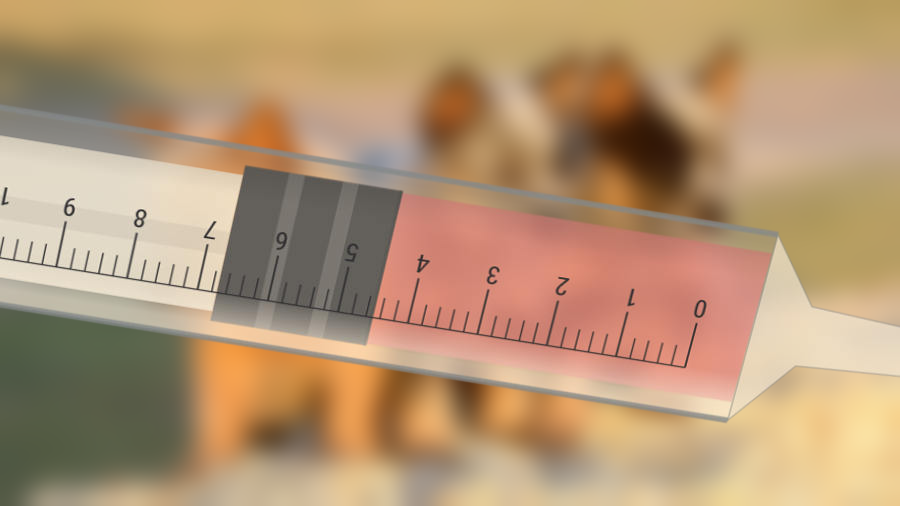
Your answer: 4.5mL
